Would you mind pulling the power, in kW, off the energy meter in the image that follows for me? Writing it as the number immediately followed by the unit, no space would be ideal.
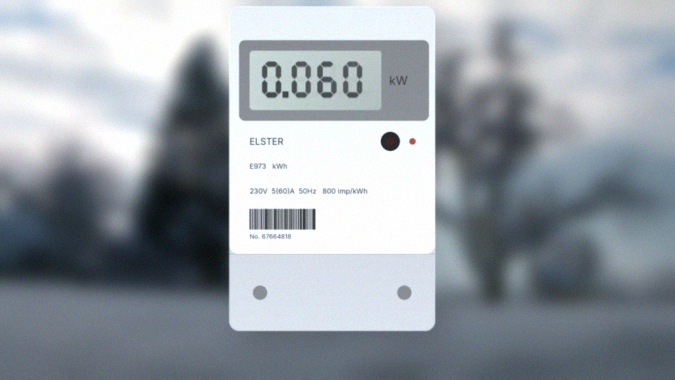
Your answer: 0.060kW
